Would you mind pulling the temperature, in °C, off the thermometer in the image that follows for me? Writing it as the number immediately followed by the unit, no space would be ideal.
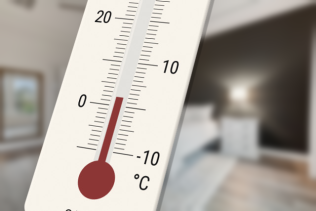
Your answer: 2°C
